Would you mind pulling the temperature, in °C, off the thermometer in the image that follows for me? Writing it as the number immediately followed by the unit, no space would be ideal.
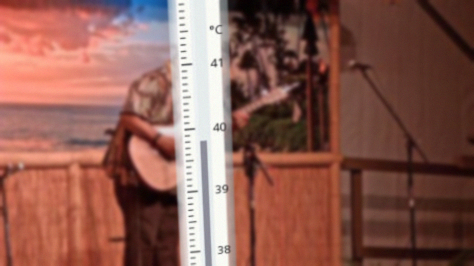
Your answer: 39.8°C
